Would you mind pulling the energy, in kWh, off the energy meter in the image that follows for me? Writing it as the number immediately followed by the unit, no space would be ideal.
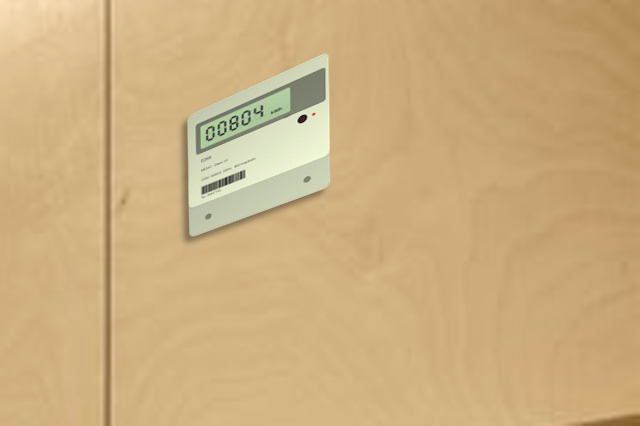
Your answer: 804kWh
